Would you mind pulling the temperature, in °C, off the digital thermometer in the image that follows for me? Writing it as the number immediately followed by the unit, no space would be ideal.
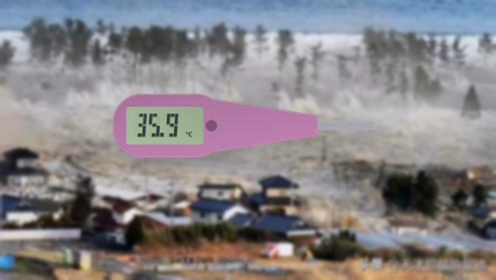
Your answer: 35.9°C
